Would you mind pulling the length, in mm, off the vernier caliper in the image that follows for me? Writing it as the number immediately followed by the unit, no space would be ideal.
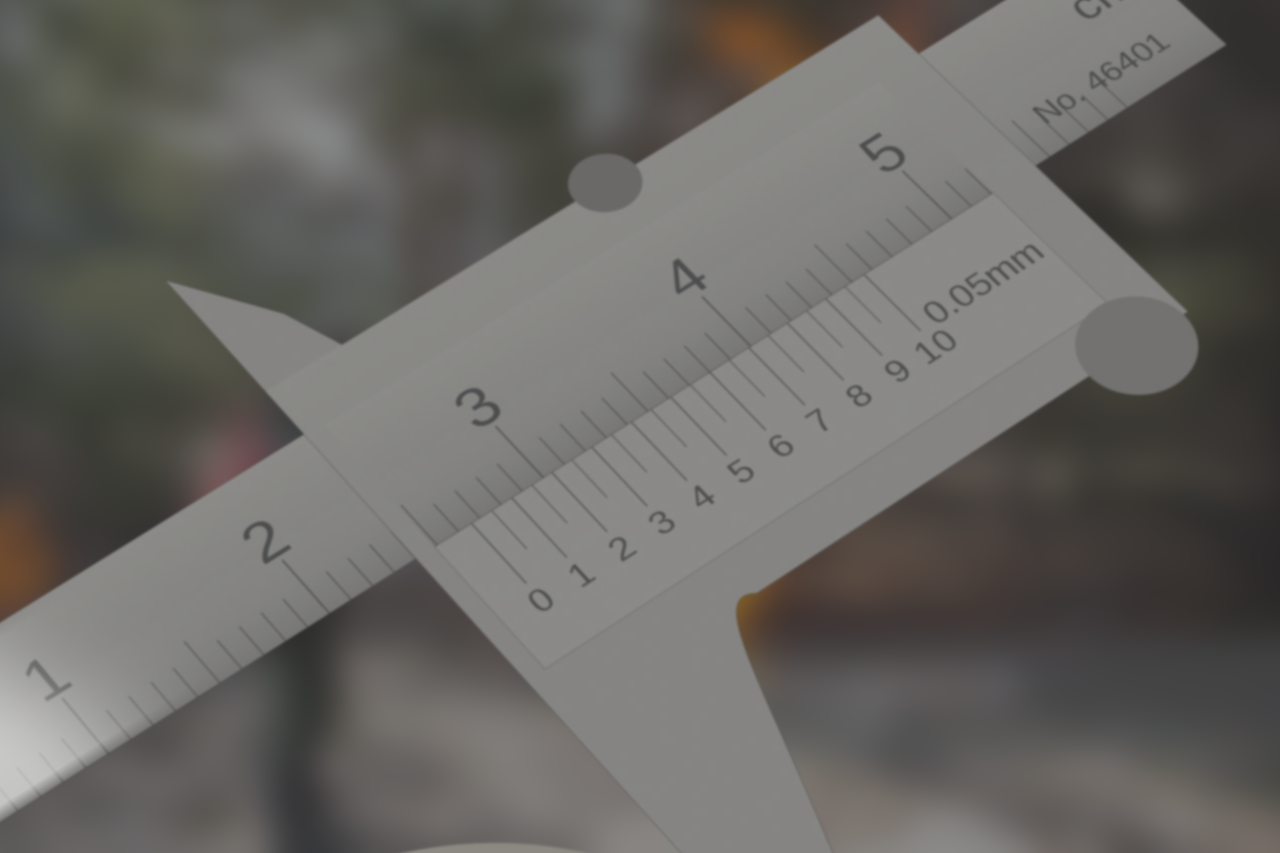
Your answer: 26.6mm
